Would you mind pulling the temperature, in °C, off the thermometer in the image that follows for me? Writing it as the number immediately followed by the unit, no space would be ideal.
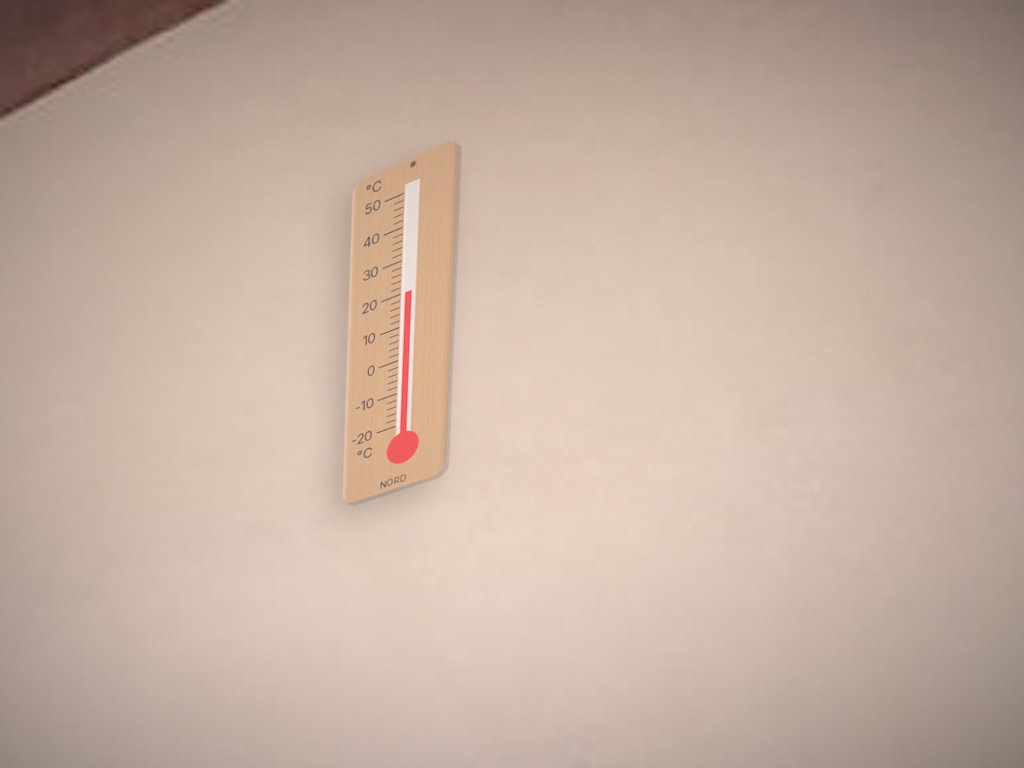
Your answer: 20°C
